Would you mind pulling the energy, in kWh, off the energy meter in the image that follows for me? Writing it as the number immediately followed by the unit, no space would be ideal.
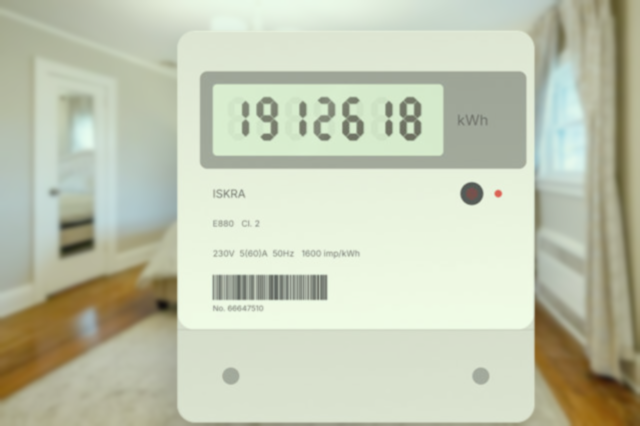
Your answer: 1912618kWh
